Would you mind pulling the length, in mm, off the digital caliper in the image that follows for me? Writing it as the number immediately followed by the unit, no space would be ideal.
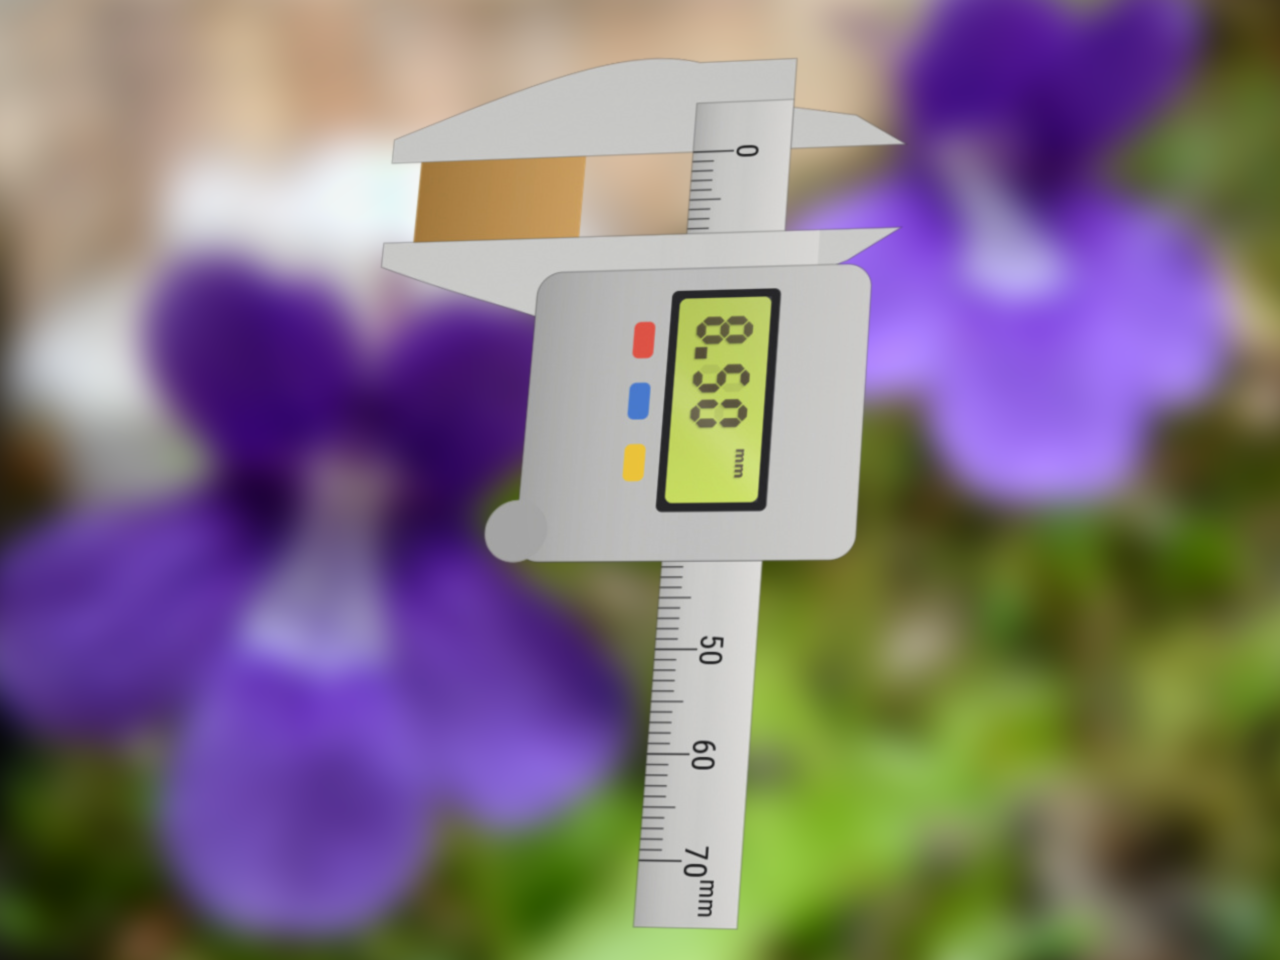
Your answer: 8.50mm
